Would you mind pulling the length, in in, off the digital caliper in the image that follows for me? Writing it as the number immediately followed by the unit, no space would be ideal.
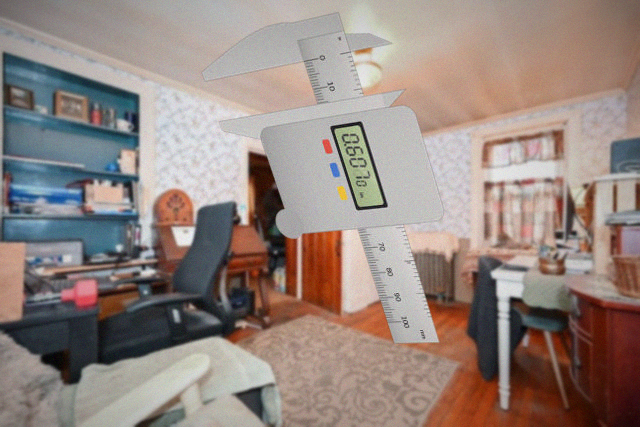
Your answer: 0.6070in
